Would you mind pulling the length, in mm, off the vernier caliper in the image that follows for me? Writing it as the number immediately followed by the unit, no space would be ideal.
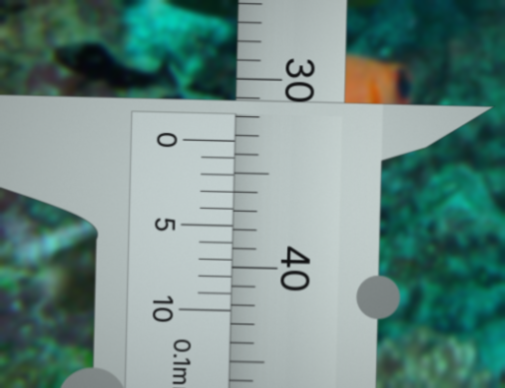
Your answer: 33.3mm
